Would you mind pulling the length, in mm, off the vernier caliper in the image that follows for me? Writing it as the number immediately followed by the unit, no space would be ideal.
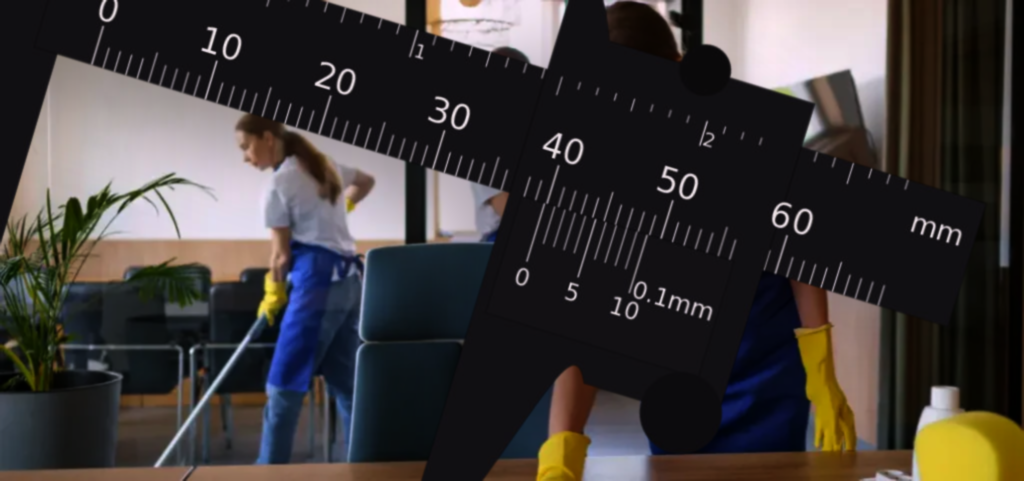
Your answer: 39.8mm
